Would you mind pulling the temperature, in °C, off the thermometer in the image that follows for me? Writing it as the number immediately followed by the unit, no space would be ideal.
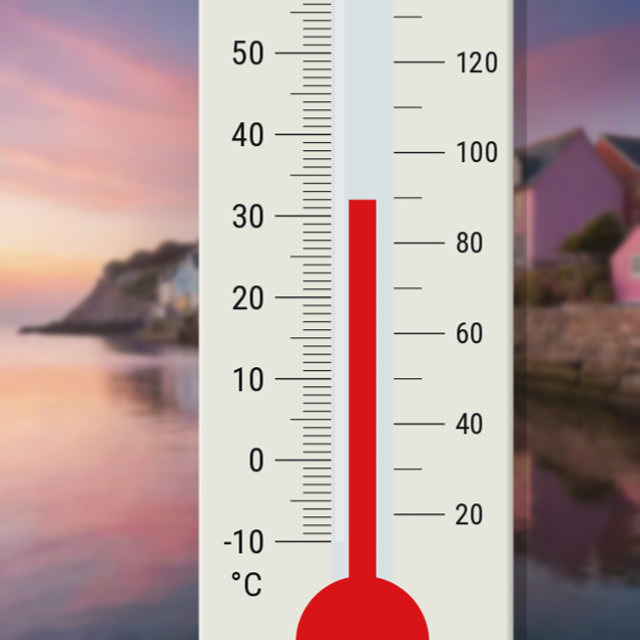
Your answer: 32°C
